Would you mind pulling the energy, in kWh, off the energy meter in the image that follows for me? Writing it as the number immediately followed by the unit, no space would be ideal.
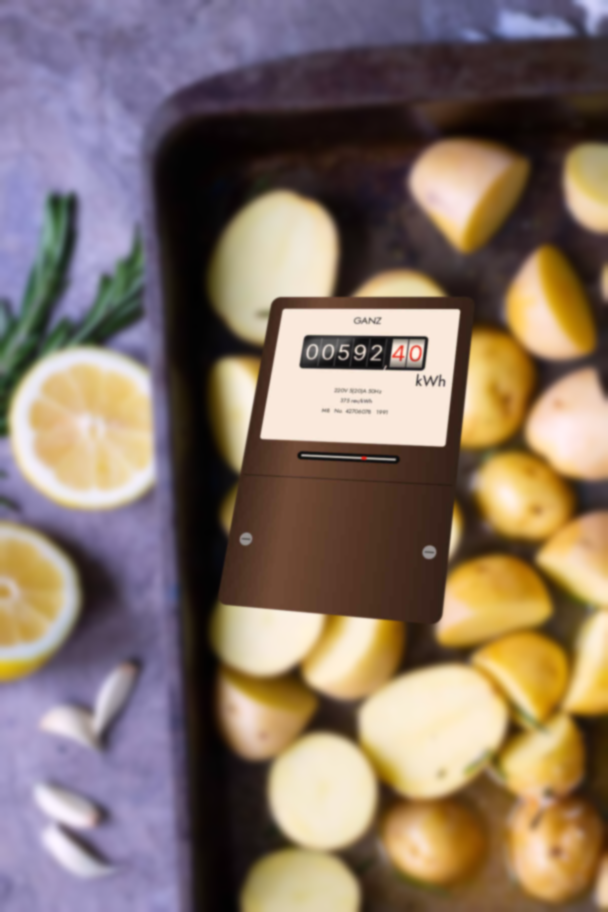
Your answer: 592.40kWh
